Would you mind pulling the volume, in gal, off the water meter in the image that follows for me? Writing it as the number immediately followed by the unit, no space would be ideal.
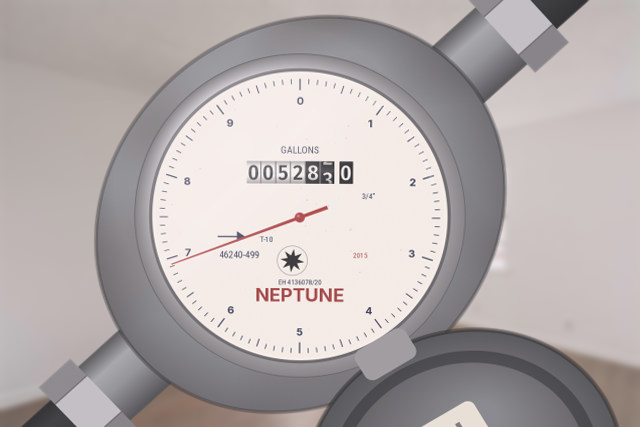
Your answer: 52826.9gal
